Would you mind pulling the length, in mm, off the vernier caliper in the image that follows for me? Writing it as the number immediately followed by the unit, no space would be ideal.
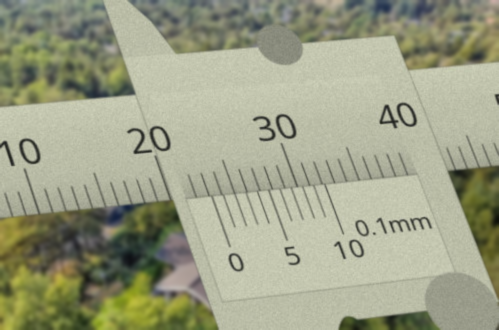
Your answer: 23.2mm
